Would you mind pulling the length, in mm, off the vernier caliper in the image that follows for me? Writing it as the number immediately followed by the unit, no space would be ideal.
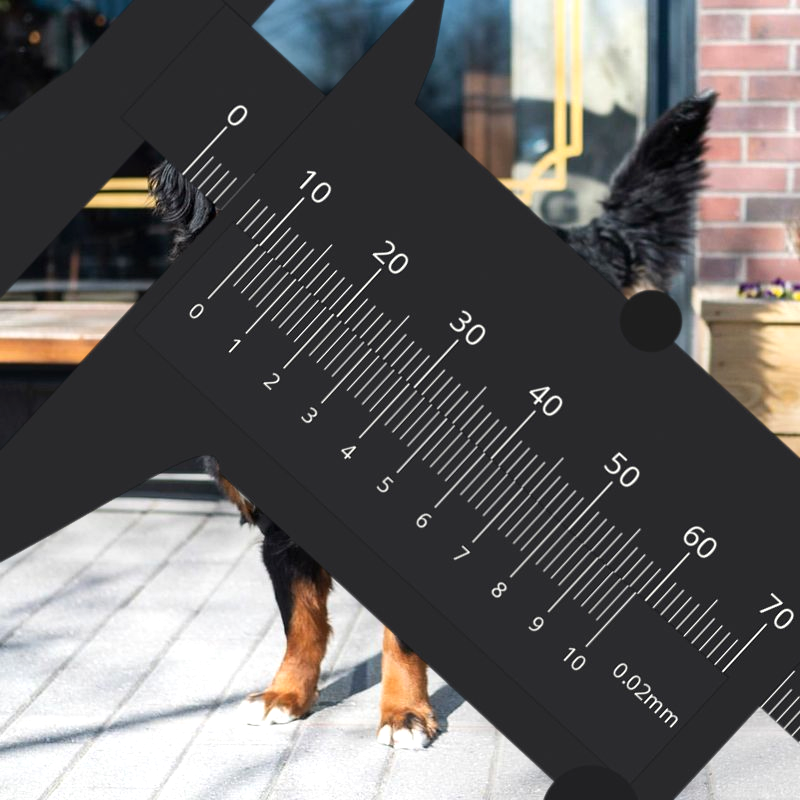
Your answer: 9.8mm
